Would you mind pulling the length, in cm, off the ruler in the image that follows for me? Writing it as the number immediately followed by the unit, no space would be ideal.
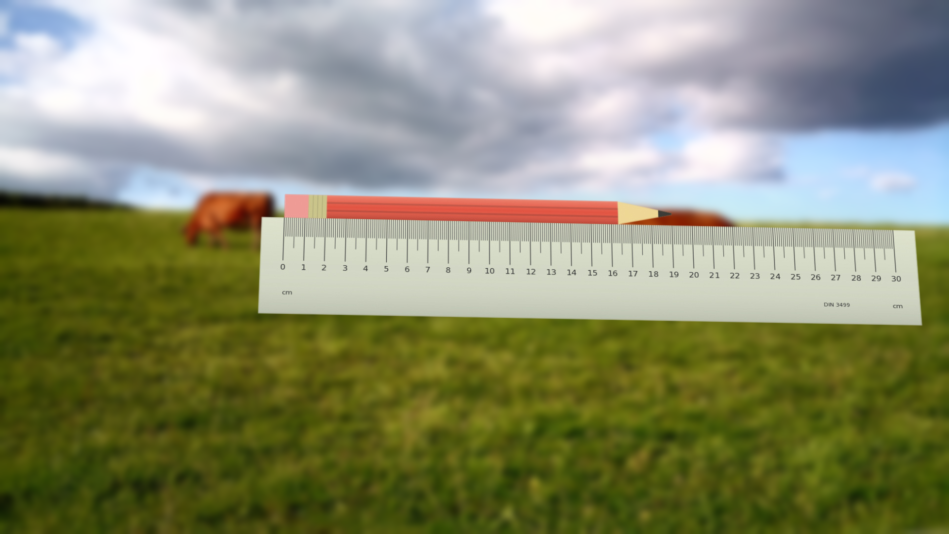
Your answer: 19cm
